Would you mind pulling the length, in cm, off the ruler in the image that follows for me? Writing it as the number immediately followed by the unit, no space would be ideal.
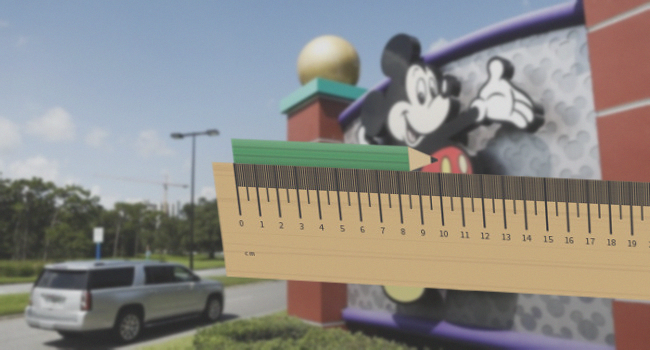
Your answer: 10cm
